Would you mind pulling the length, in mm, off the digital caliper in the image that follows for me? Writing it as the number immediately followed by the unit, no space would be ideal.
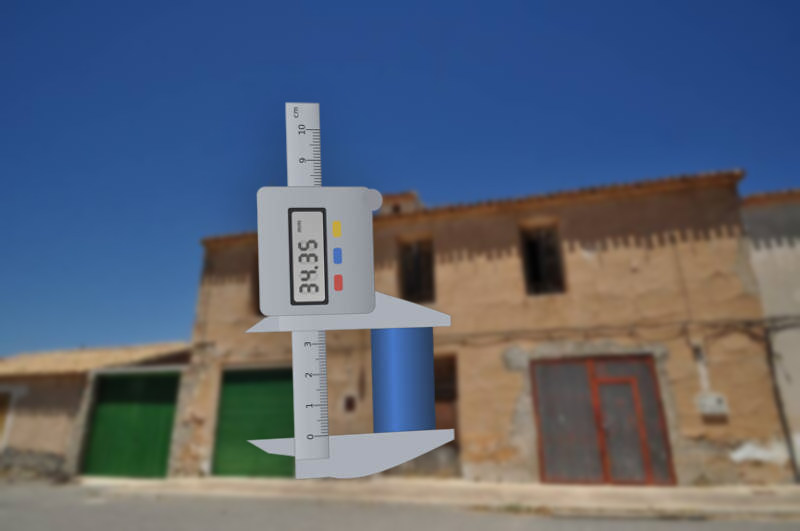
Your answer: 34.35mm
